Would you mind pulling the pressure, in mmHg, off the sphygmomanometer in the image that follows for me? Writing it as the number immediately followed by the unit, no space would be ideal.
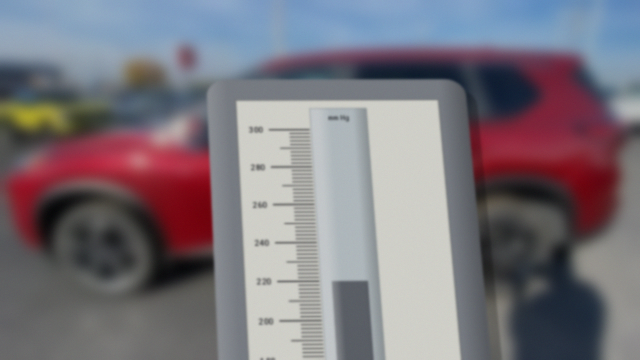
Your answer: 220mmHg
